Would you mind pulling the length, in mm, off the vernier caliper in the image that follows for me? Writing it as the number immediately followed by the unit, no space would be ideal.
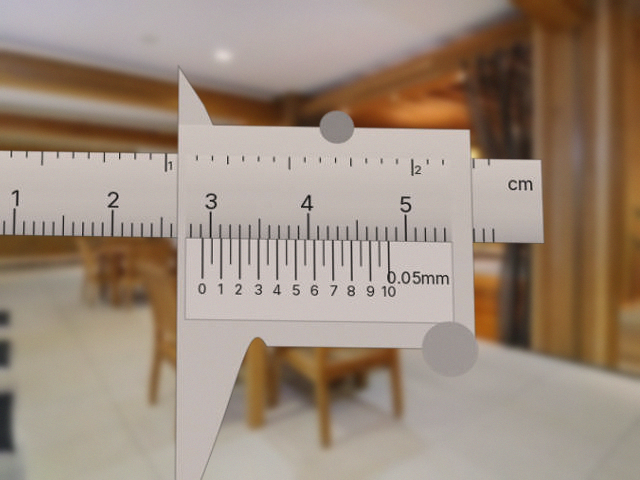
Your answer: 29.2mm
